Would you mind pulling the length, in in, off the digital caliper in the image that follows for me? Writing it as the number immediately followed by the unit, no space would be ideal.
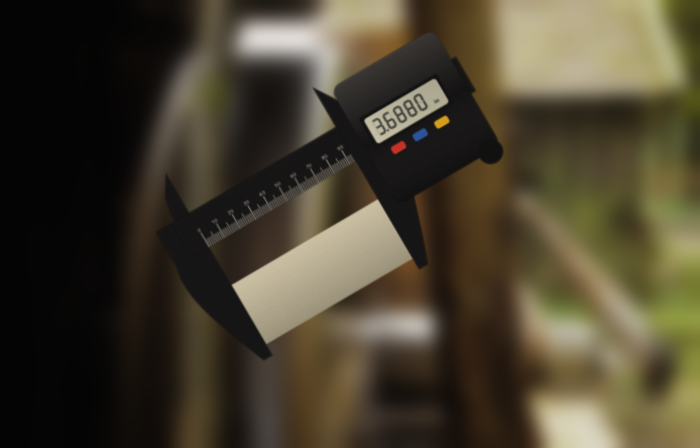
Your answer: 3.6880in
